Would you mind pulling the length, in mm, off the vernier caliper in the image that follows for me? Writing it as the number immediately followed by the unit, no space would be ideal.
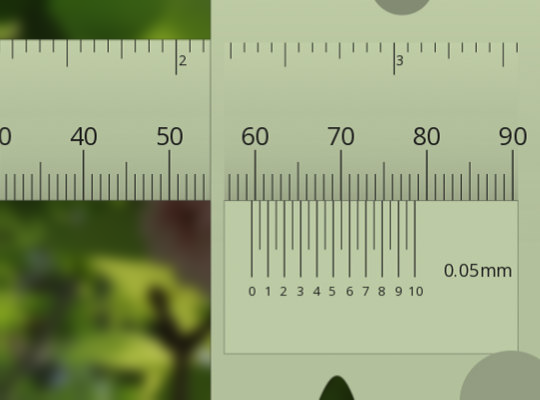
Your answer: 59.6mm
